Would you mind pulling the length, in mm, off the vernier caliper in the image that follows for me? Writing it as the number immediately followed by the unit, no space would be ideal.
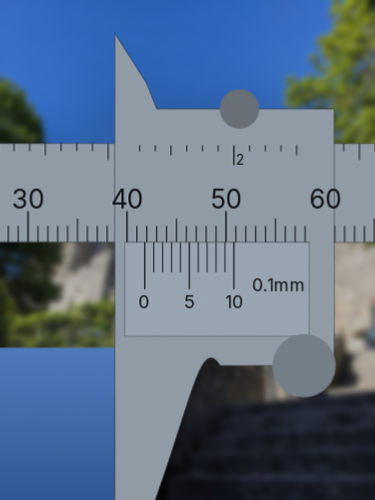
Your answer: 41.8mm
